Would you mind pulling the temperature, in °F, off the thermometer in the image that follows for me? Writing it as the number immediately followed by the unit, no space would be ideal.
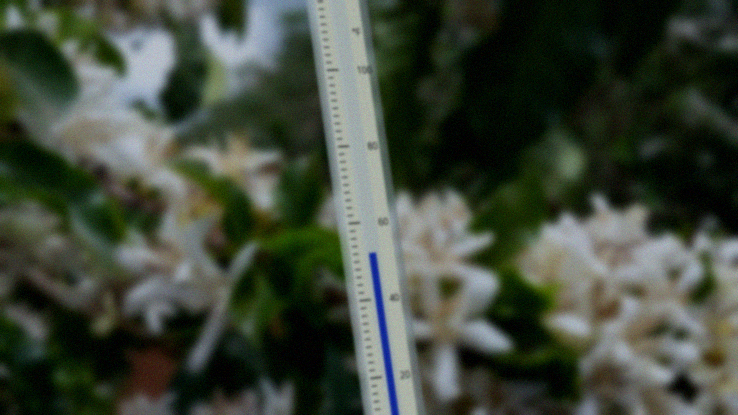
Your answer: 52°F
